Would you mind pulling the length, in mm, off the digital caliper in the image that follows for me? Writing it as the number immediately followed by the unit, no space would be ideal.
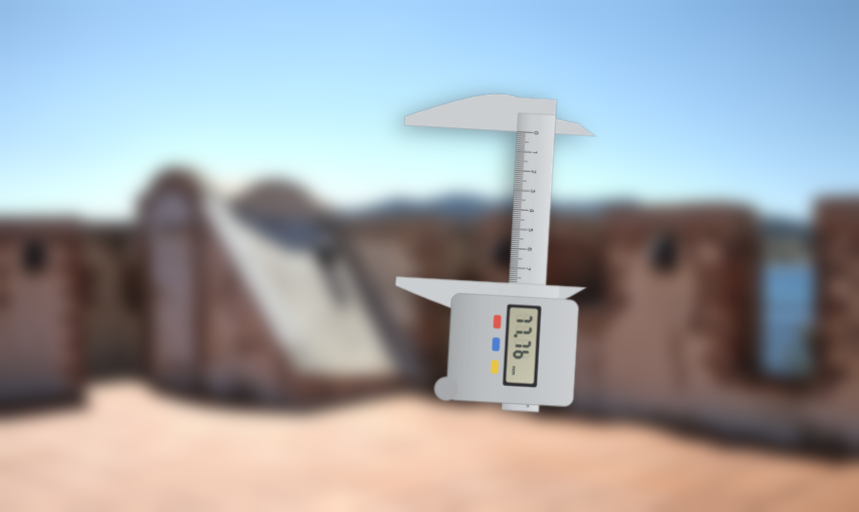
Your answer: 77.76mm
